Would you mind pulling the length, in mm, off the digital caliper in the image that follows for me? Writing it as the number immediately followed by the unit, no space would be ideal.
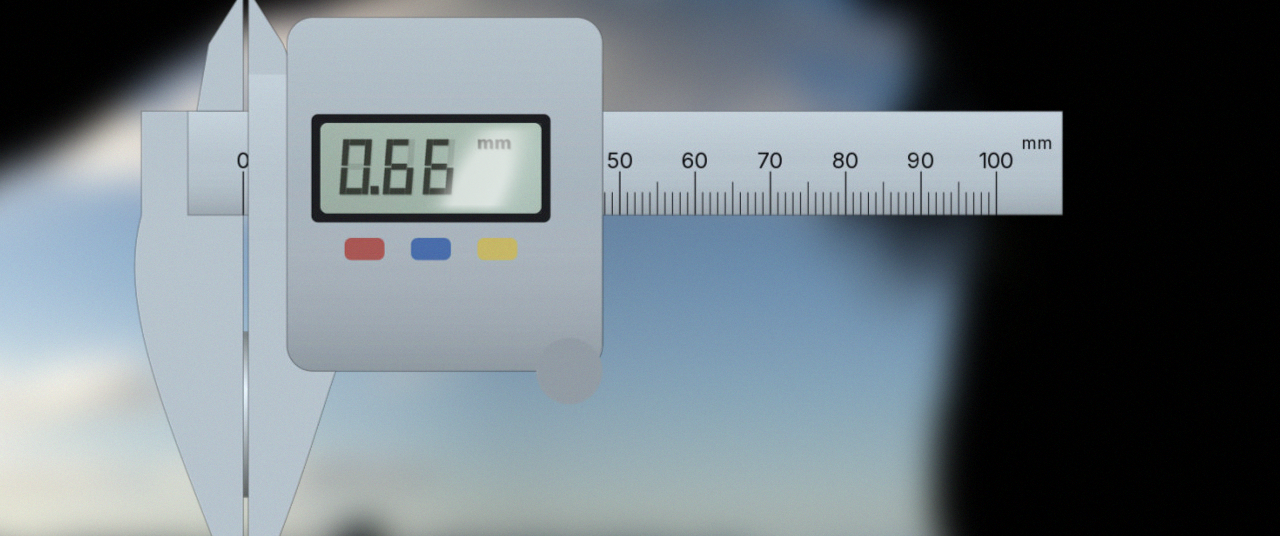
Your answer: 0.66mm
